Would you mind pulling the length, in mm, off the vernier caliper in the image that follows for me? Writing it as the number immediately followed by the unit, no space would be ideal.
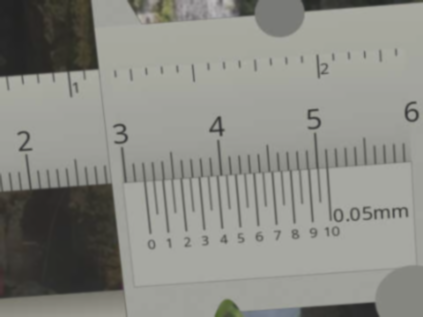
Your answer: 32.0mm
